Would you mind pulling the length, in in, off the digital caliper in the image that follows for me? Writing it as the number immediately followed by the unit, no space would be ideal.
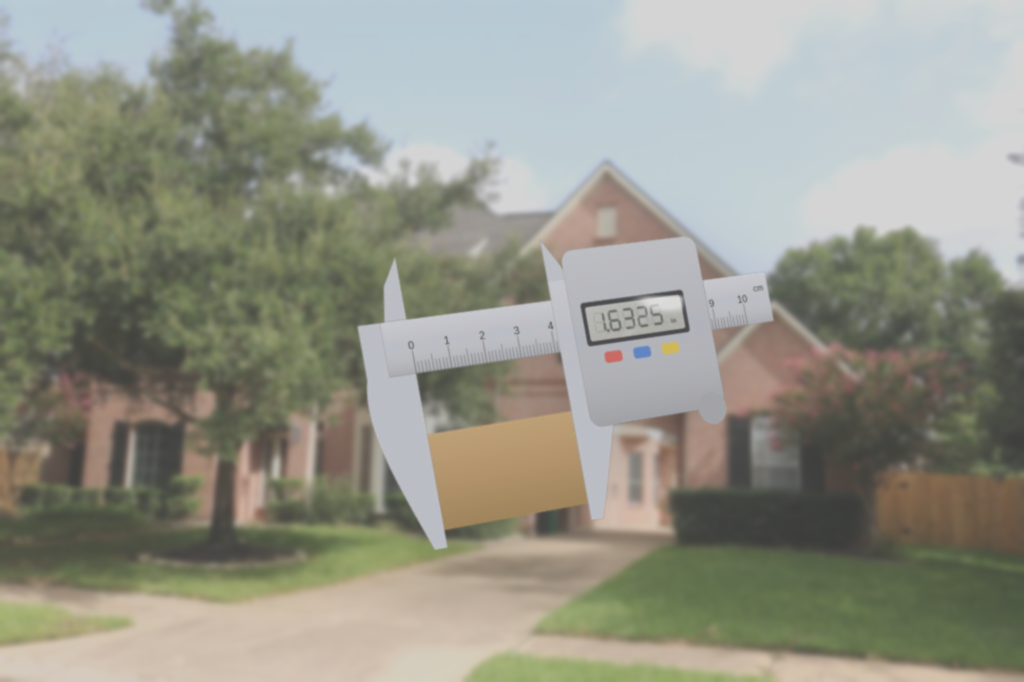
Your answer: 1.6325in
